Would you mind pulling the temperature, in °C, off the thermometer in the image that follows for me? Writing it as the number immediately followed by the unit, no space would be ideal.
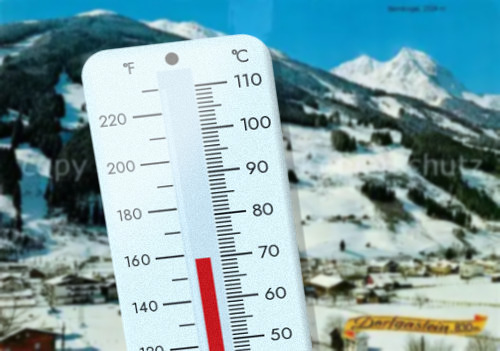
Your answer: 70°C
